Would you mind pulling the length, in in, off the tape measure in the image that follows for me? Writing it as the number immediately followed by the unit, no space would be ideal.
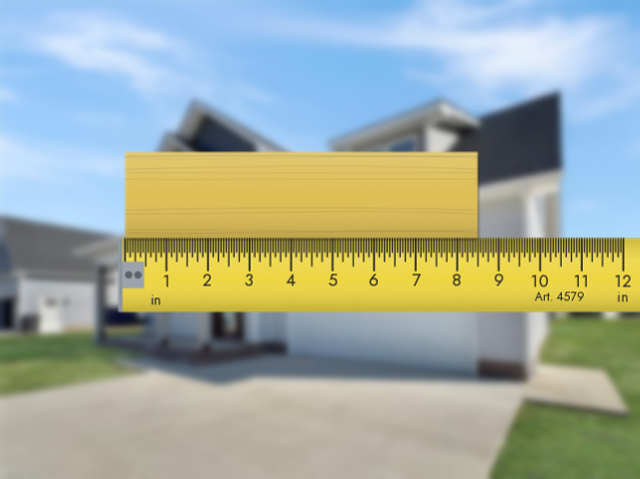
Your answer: 8.5in
